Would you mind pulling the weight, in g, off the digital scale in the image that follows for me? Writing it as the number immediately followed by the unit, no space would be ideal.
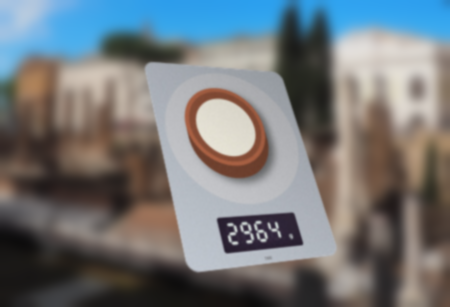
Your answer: 2964g
